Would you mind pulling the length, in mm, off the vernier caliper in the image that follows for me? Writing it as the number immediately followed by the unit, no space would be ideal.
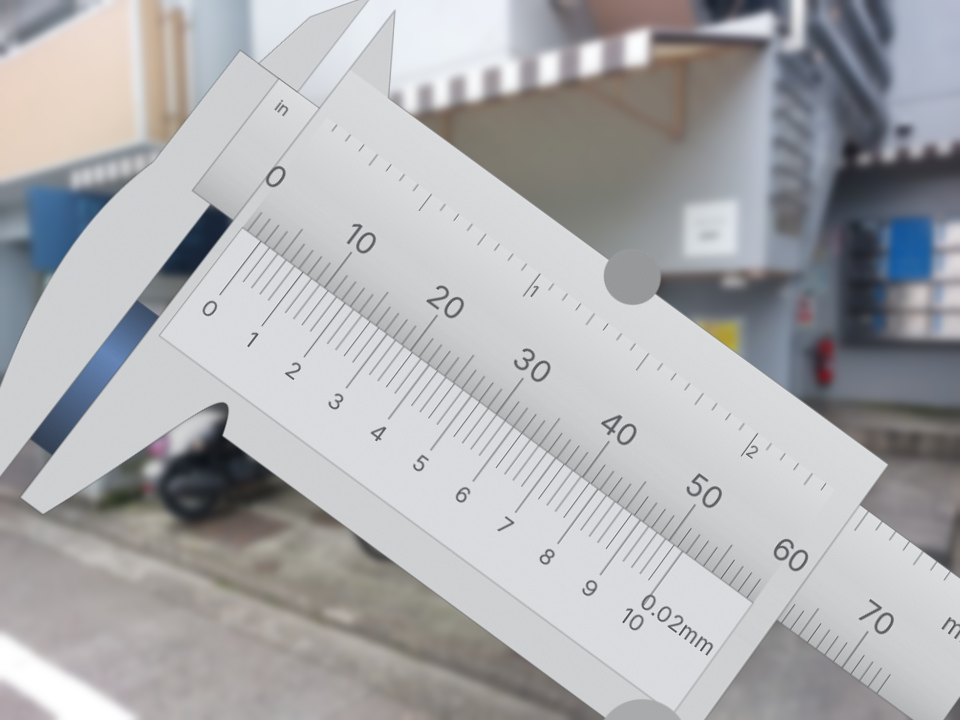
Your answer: 2.6mm
